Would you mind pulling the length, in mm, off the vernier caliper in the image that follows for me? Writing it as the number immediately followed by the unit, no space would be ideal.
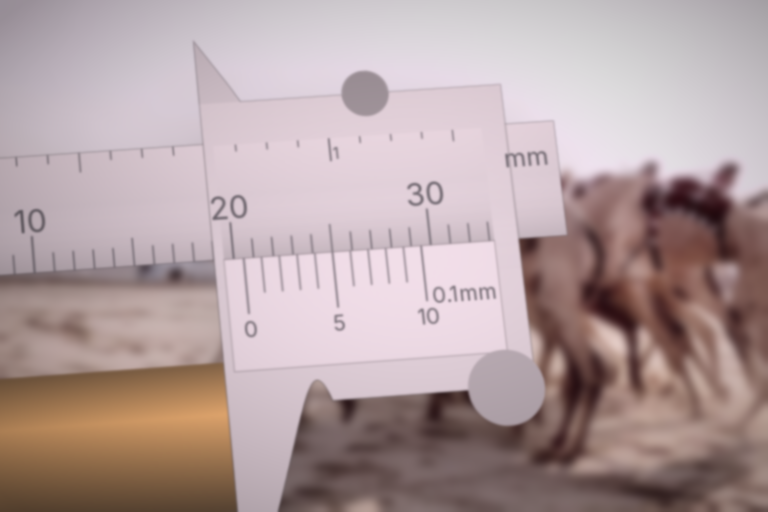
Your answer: 20.5mm
